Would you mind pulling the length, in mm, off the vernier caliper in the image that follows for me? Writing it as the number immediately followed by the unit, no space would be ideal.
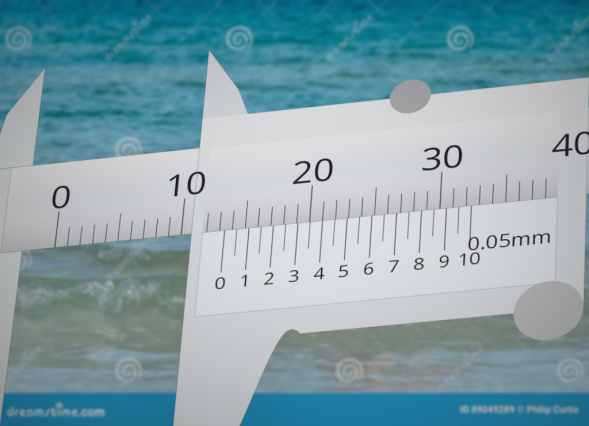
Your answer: 13.4mm
